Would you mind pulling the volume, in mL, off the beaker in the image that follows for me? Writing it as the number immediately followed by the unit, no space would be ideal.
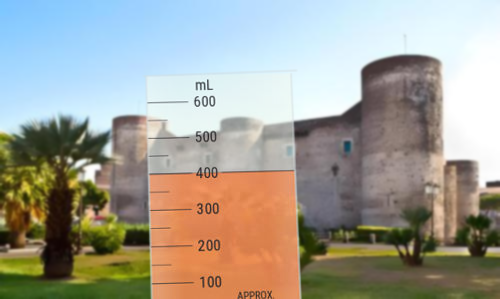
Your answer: 400mL
